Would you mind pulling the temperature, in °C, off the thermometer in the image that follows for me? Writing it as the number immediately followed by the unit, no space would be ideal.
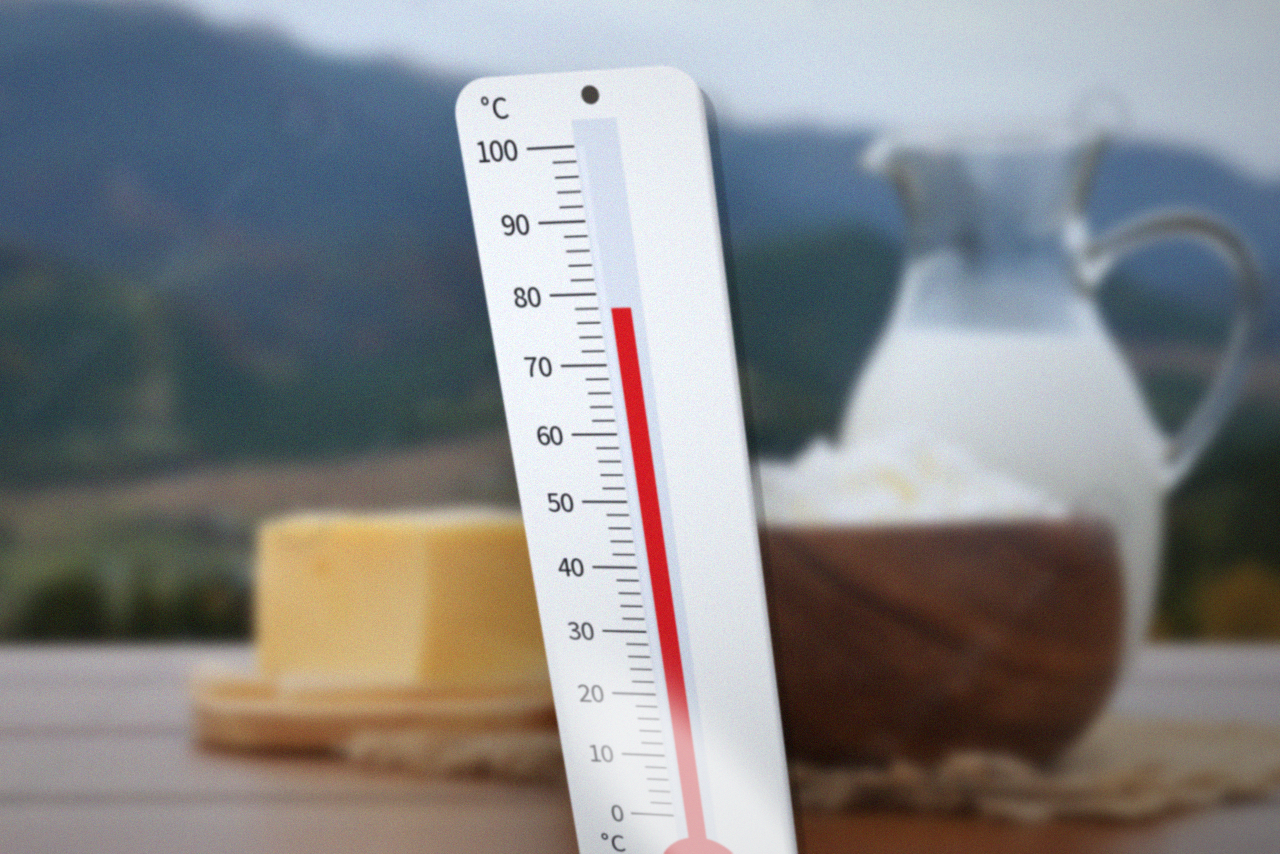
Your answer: 78°C
